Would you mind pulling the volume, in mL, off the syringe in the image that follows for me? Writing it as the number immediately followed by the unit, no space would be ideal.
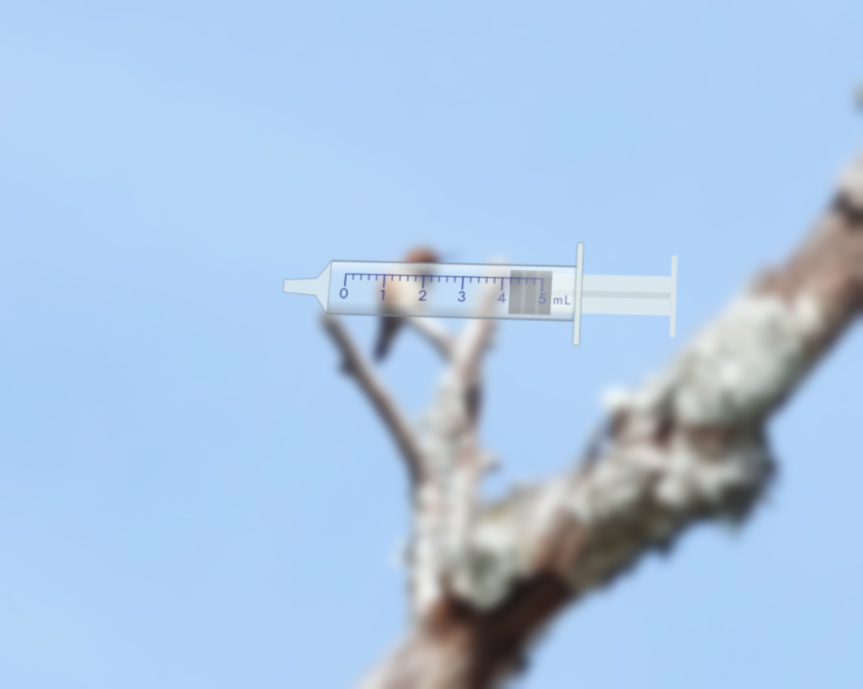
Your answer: 4.2mL
